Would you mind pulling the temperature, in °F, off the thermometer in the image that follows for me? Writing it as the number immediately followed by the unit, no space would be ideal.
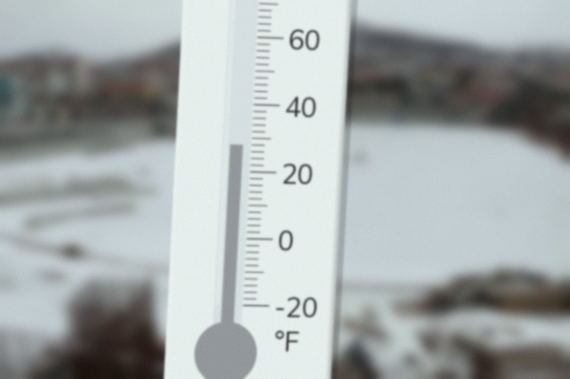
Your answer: 28°F
